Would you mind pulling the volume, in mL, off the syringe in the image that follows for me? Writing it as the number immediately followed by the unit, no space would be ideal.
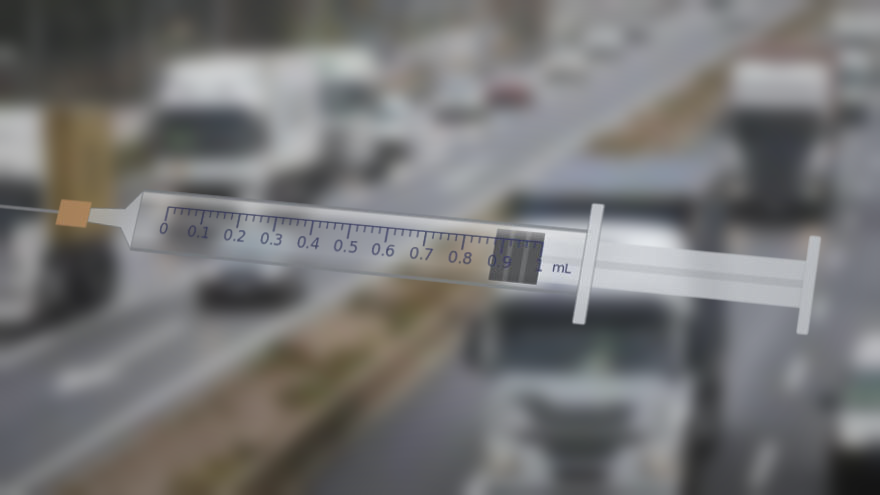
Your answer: 0.88mL
